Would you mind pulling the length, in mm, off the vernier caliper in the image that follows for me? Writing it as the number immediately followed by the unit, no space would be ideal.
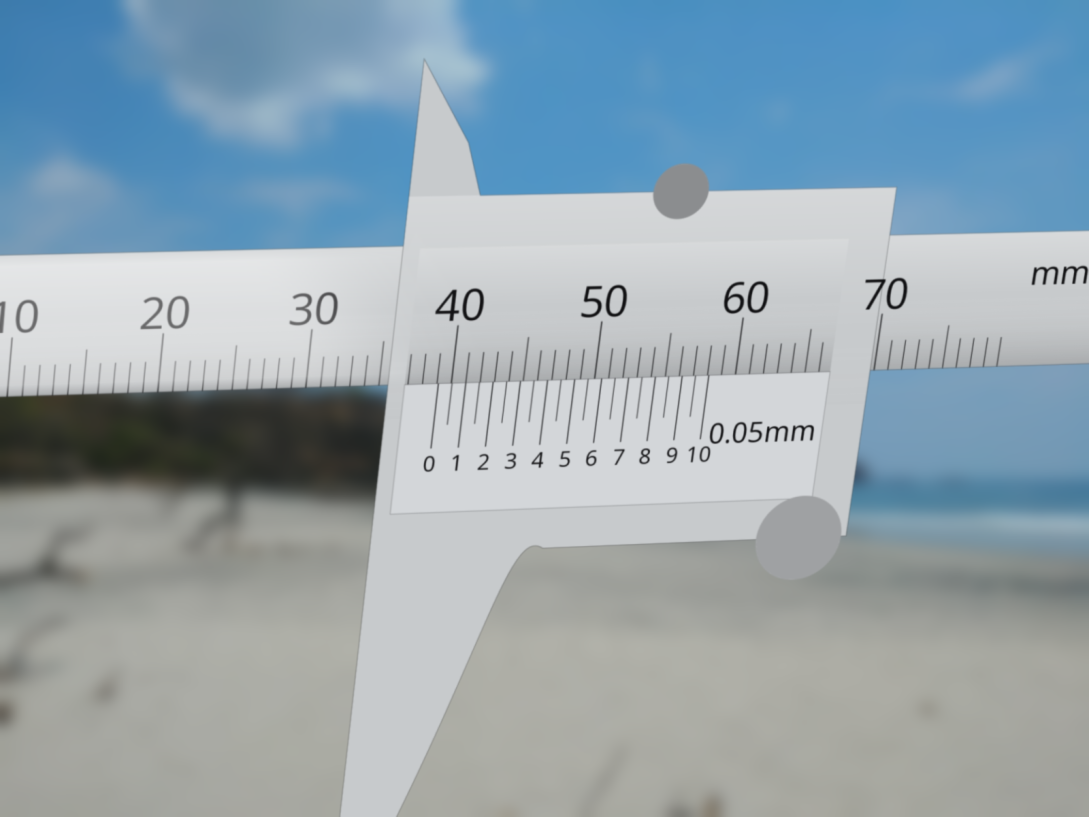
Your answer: 39.1mm
